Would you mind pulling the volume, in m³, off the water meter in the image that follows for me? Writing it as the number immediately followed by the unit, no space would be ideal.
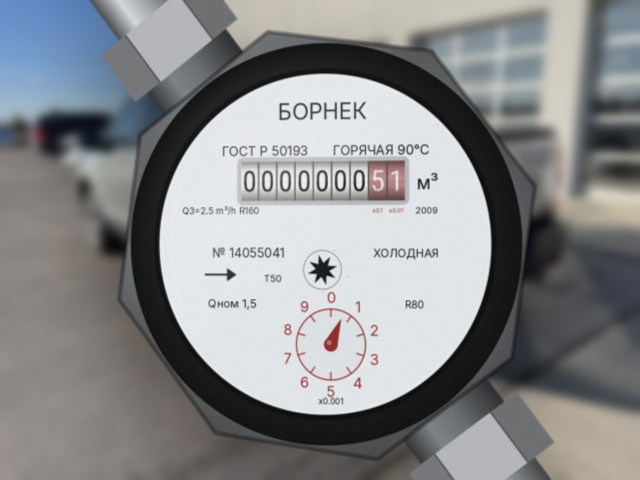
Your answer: 0.510m³
